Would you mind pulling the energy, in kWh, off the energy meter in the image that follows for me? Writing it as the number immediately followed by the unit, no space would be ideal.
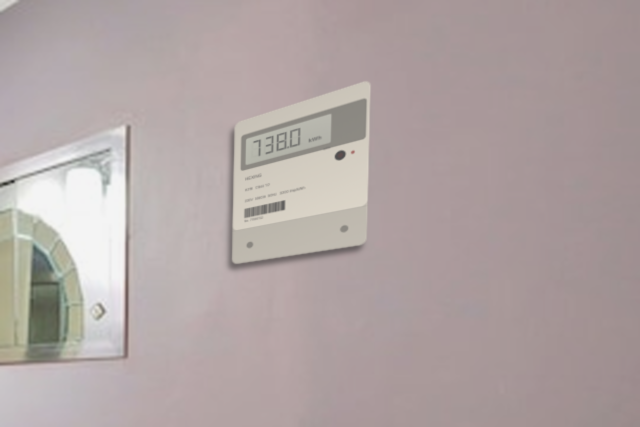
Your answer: 738.0kWh
